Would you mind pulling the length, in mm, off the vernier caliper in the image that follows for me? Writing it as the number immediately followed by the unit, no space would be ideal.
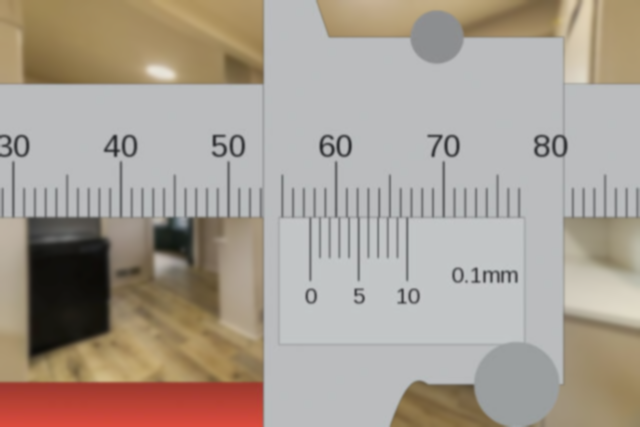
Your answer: 57.6mm
